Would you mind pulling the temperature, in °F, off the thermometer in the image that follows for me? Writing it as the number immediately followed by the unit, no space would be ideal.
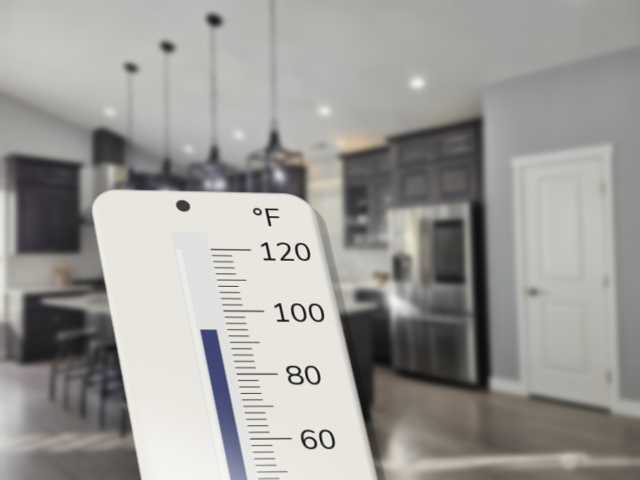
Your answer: 94°F
